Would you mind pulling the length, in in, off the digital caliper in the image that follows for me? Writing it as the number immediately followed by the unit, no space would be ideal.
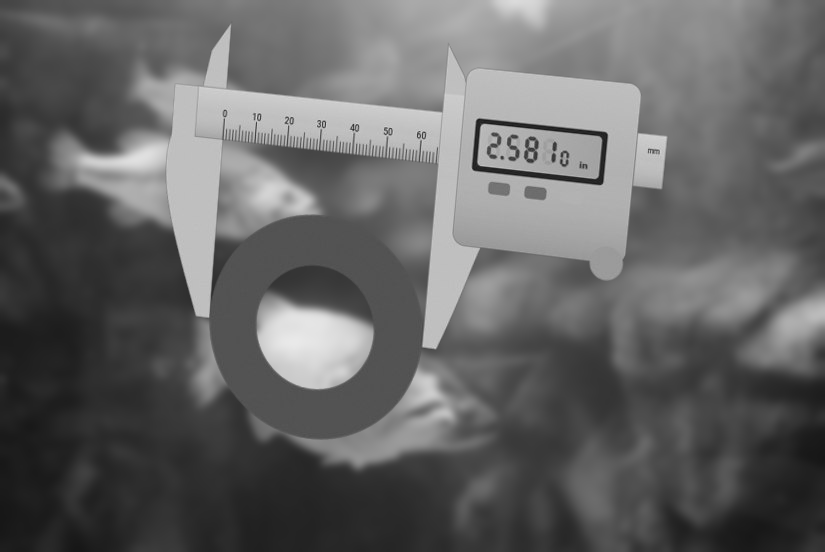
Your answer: 2.5810in
